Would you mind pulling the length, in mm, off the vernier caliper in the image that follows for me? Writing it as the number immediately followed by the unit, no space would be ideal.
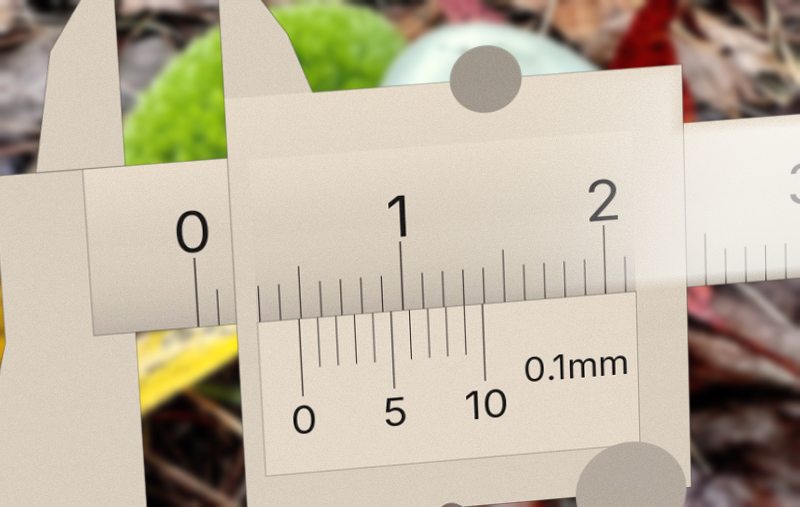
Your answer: 4.9mm
